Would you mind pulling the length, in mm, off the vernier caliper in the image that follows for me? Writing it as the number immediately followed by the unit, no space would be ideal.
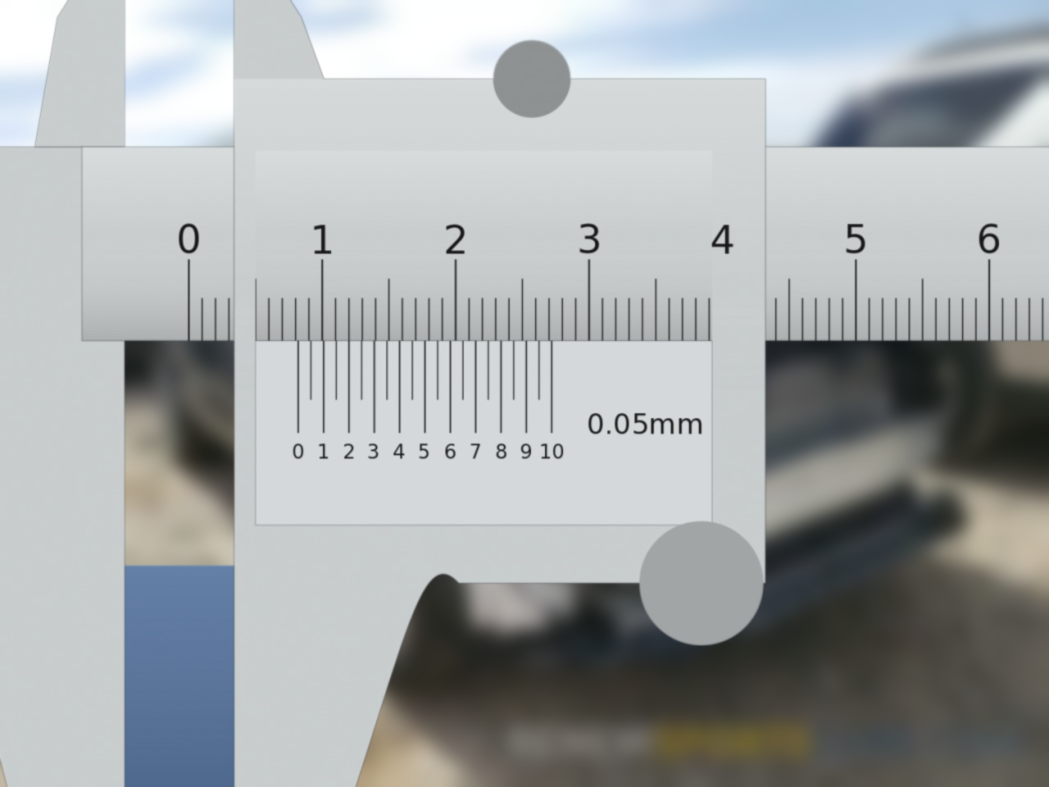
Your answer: 8.2mm
